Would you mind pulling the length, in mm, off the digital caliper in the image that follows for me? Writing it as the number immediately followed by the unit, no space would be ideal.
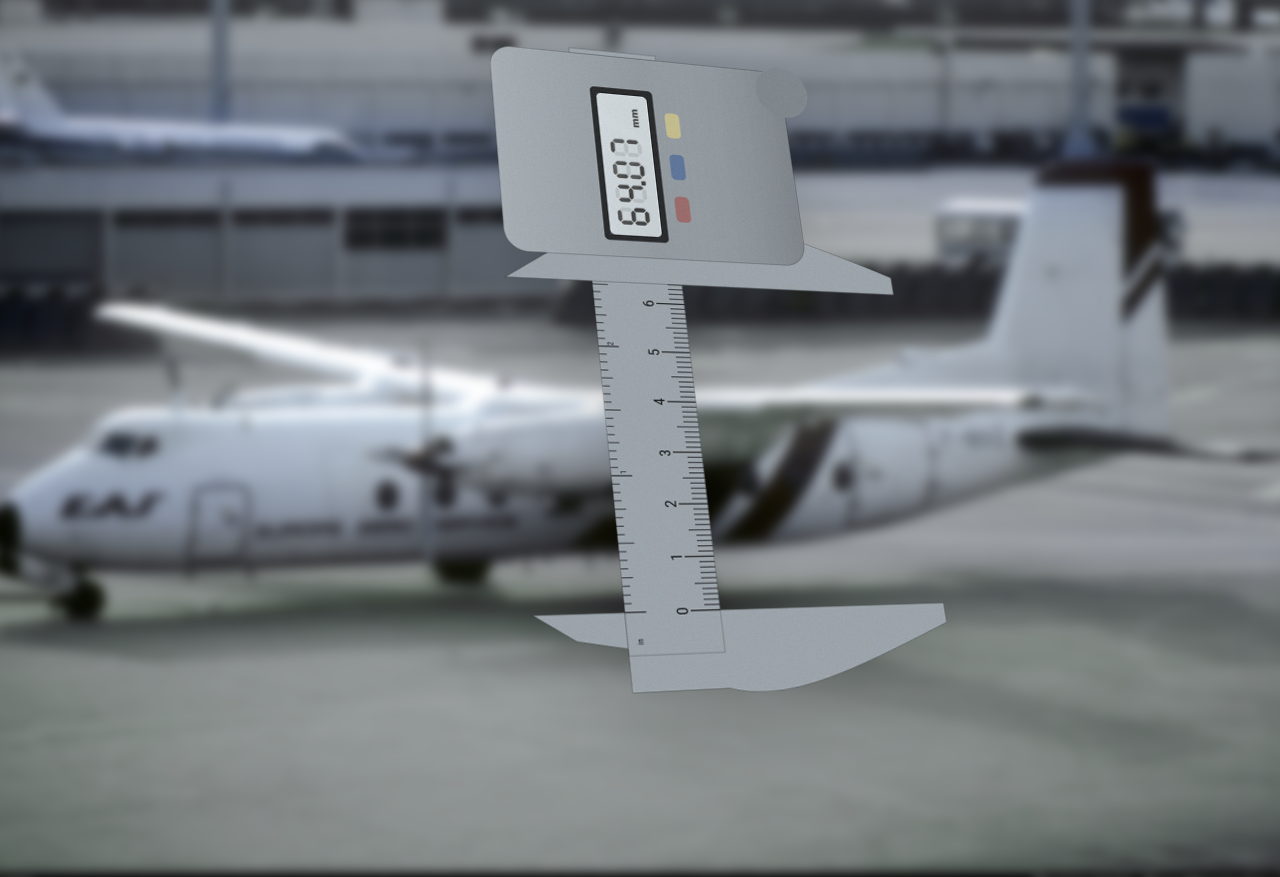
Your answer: 64.07mm
